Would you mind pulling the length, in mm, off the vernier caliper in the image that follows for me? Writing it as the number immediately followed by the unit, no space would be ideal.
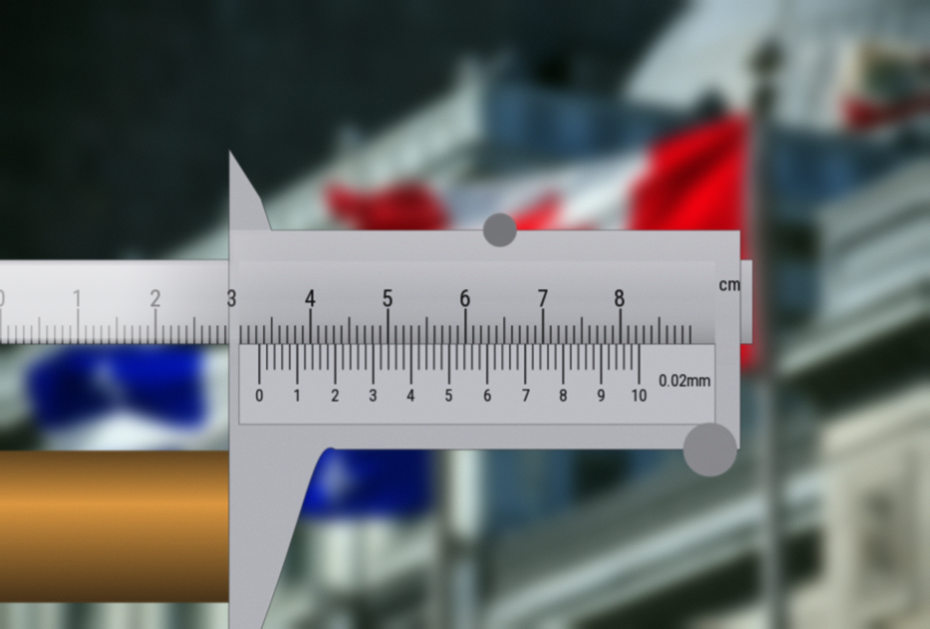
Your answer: 33.4mm
